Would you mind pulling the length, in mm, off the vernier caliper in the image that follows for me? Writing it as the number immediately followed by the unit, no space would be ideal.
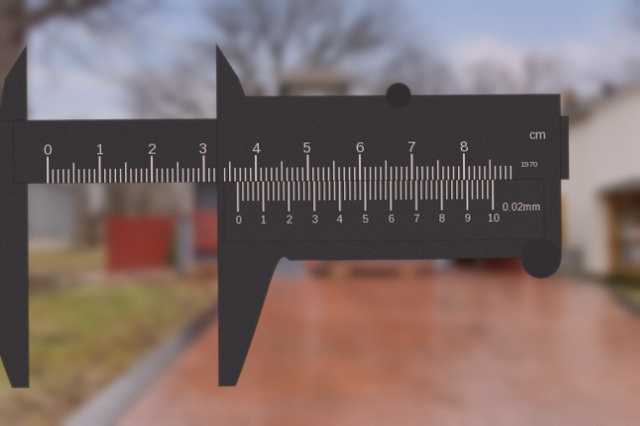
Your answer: 36.5mm
